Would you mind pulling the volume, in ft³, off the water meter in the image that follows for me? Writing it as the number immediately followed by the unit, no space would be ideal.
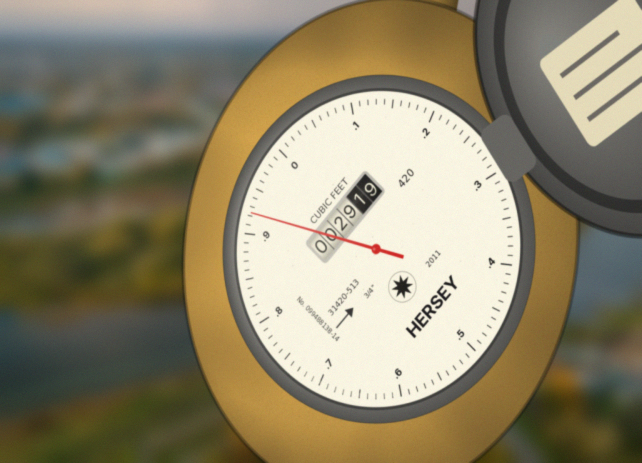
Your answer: 2918.92ft³
